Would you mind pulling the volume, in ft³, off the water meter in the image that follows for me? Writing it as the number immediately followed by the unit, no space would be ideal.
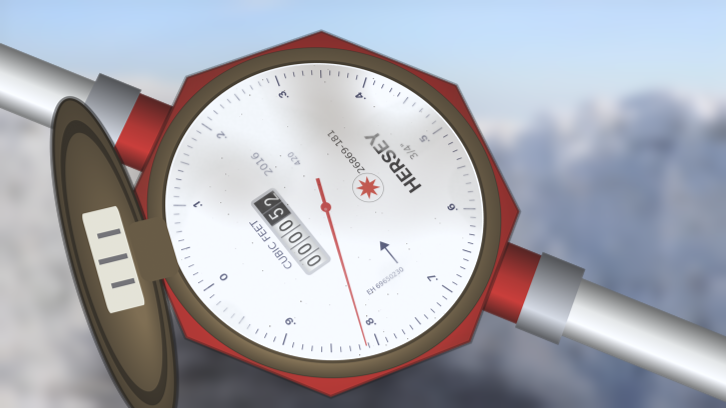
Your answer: 51.81ft³
